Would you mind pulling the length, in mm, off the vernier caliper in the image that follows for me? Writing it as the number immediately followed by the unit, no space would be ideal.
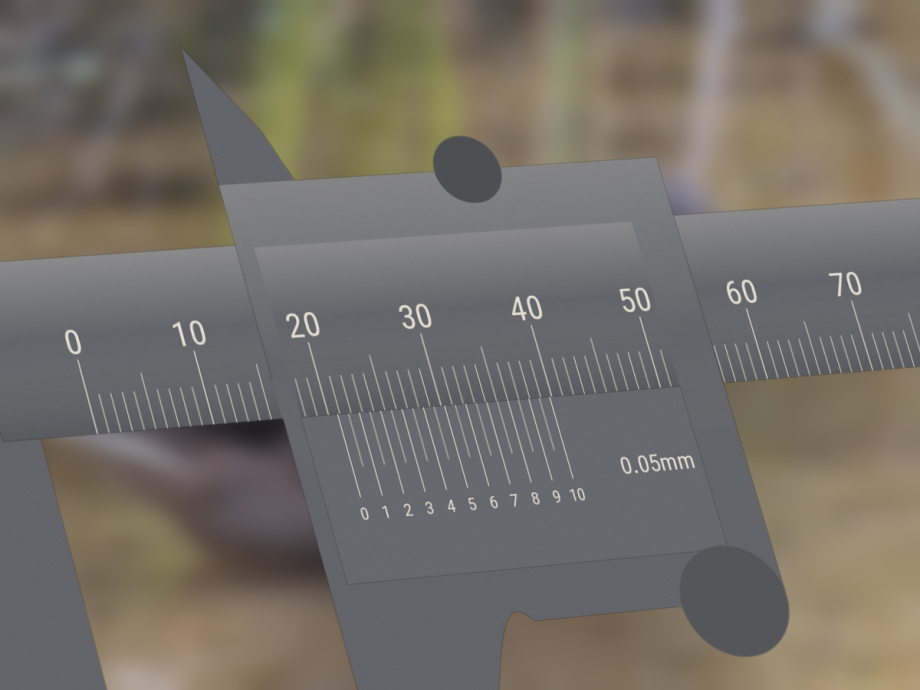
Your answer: 20.8mm
